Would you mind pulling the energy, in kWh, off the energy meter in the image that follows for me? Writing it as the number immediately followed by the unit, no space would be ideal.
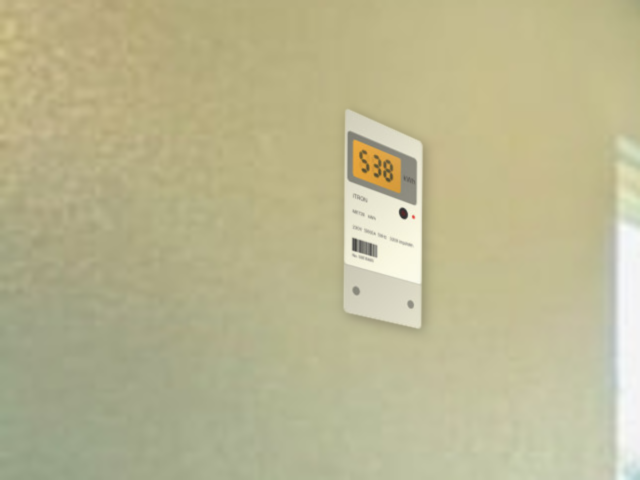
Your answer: 538kWh
